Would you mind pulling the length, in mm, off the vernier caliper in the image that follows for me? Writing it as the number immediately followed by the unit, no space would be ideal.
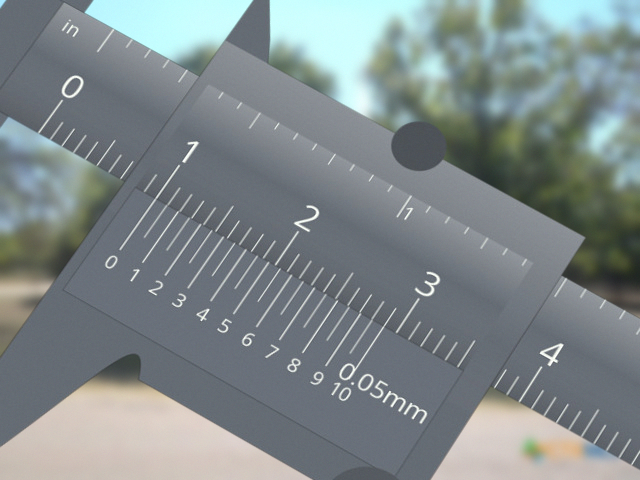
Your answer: 10.0mm
